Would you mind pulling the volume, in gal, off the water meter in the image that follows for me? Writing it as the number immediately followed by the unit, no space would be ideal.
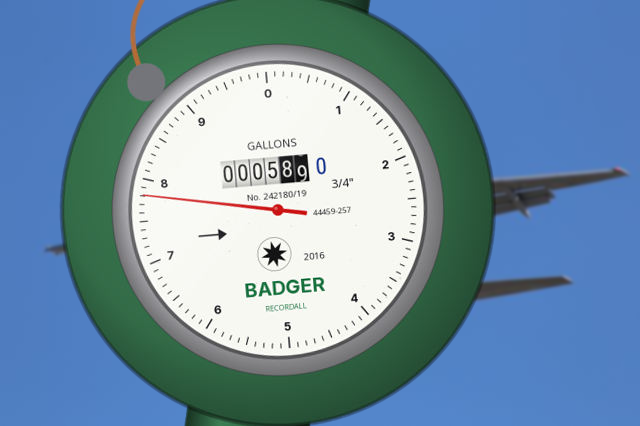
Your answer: 5887.8gal
